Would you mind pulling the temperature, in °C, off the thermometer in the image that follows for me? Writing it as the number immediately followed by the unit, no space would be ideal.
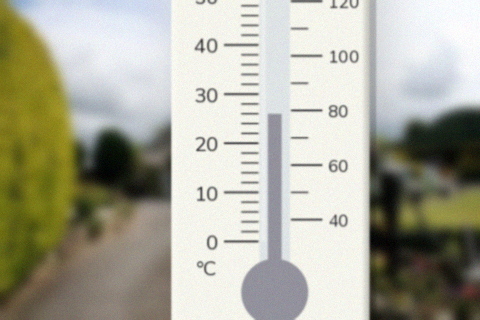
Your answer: 26°C
